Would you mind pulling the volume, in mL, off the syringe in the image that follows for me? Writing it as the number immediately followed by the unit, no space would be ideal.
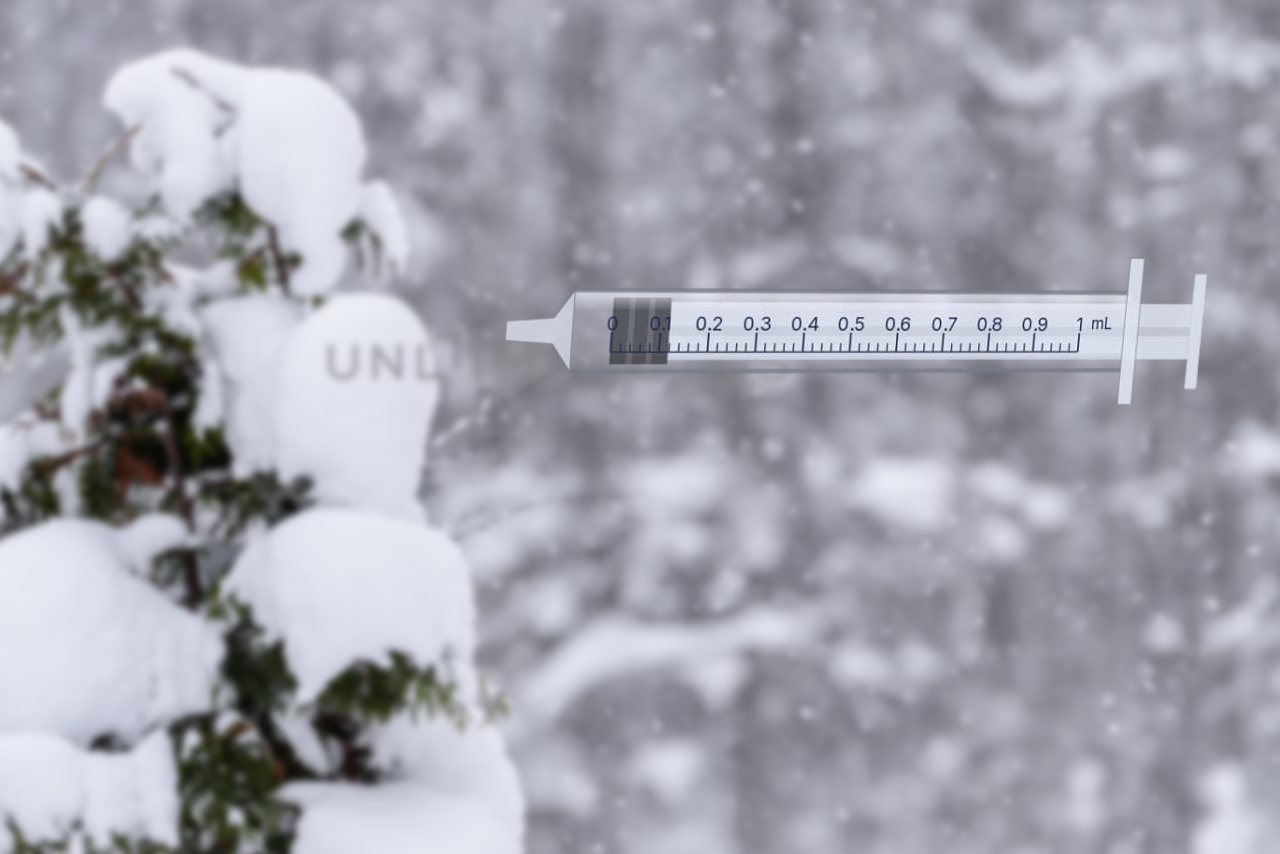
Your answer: 0mL
